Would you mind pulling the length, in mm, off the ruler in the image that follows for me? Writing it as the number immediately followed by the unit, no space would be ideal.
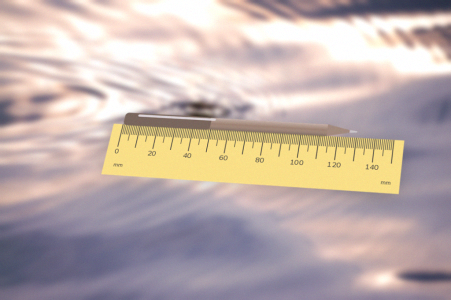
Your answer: 130mm
